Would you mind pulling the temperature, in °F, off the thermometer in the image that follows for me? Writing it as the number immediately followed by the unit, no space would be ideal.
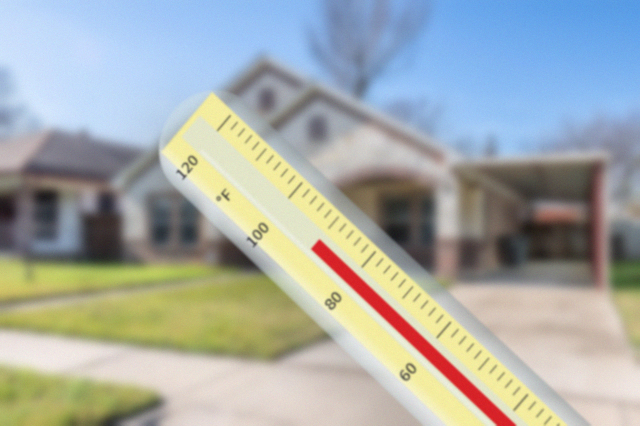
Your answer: 90°F
